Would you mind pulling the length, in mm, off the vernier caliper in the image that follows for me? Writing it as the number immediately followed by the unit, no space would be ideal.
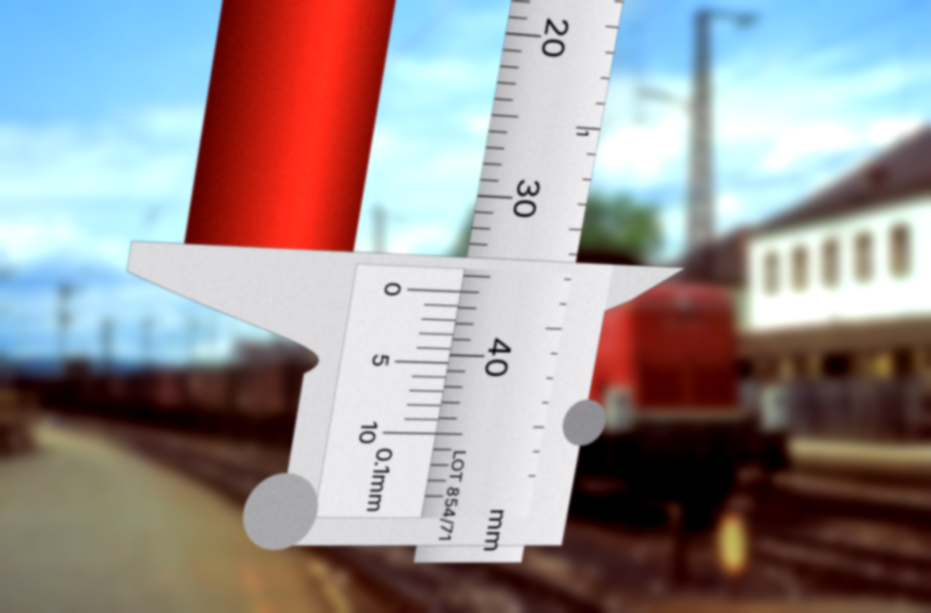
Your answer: 36.0mm
